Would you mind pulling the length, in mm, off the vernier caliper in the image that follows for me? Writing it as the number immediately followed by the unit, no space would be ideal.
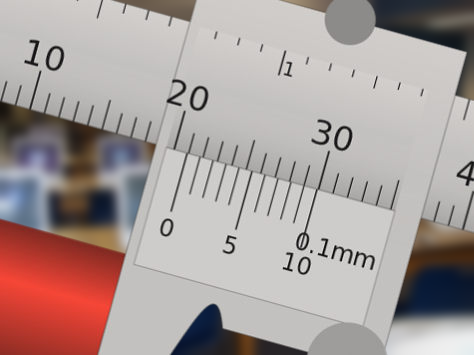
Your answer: 20.9mm
